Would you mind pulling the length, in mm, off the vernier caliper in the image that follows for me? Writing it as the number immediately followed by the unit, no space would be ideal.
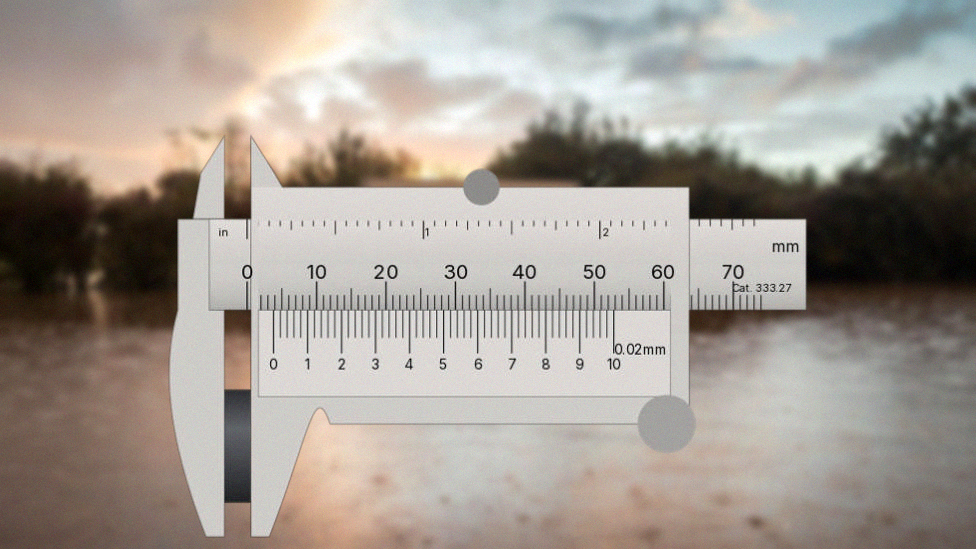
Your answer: 3.8mm
